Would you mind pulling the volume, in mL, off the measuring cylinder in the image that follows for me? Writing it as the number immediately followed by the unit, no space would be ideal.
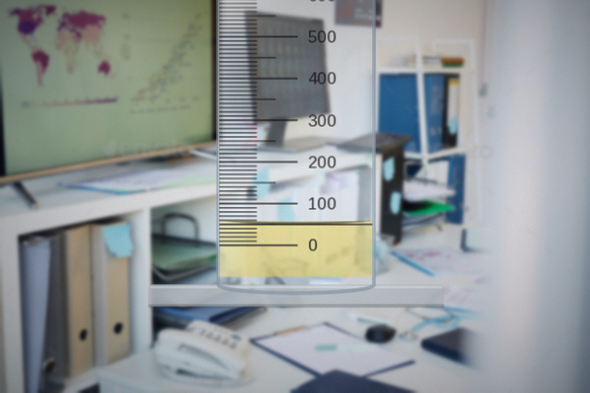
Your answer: 50mL
